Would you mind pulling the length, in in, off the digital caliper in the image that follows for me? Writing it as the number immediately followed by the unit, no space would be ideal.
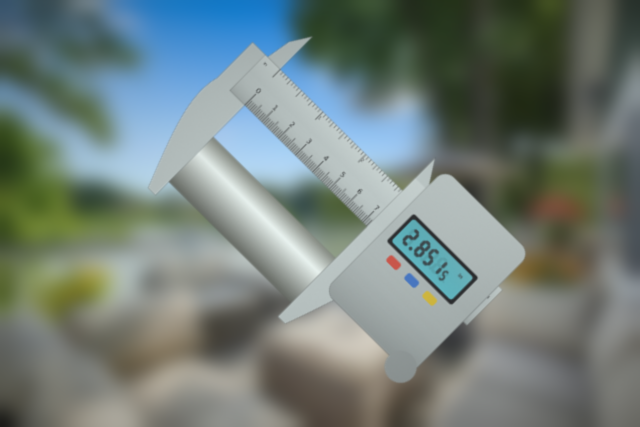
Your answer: 2.8515in
